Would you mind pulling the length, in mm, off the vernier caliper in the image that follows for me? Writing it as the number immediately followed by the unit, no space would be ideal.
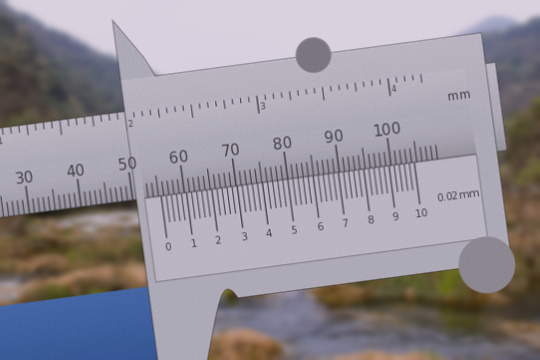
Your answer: 55.5mm
